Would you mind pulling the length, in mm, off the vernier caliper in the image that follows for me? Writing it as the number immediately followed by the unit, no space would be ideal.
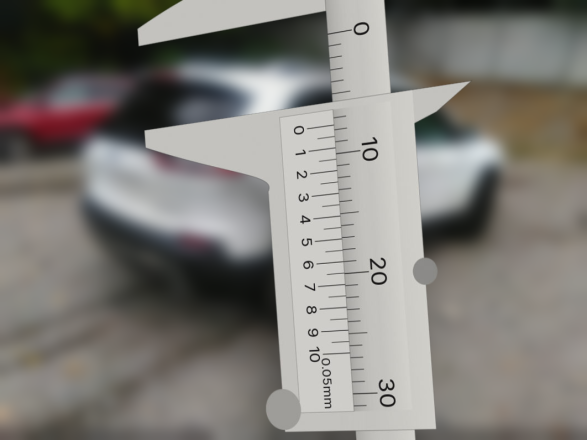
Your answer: 7.6mm
